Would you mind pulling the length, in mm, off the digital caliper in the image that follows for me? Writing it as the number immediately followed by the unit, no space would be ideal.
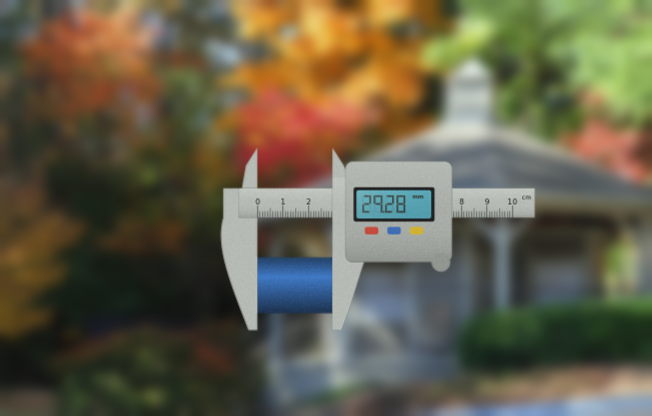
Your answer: 29.28mm
